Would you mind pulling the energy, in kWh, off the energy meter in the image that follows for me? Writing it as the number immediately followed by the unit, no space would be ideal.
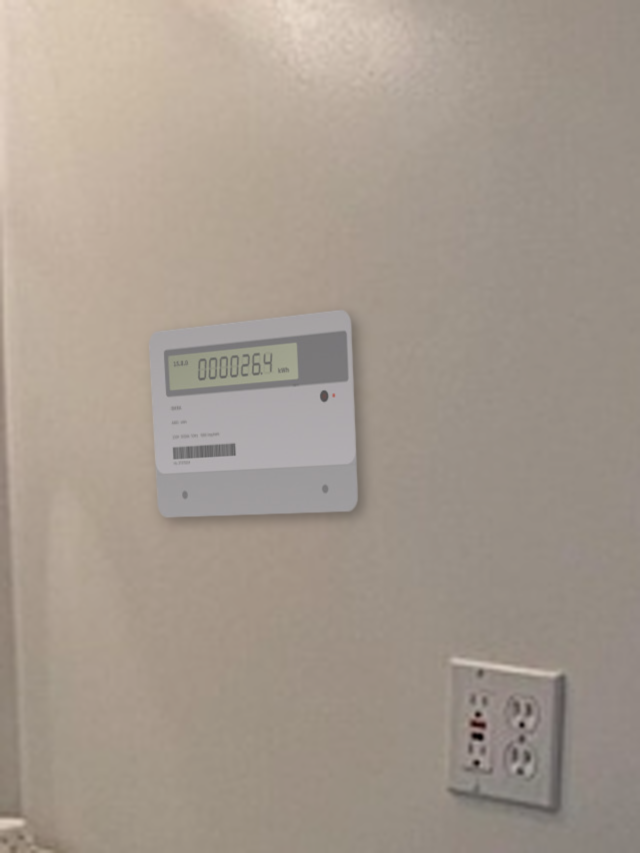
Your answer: 26.4kWh
